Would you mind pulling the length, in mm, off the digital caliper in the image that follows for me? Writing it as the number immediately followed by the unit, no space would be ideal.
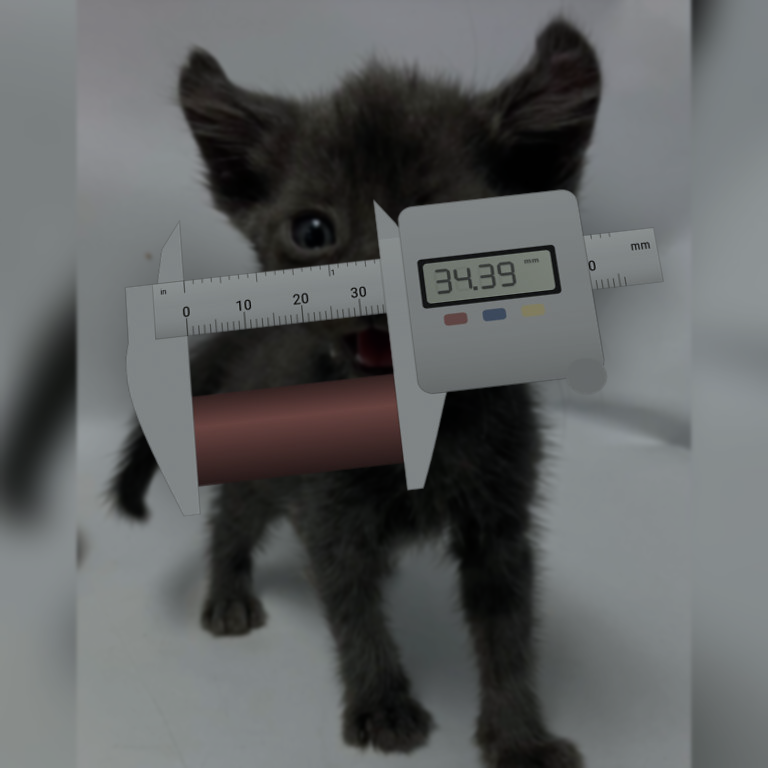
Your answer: 34.39mm
